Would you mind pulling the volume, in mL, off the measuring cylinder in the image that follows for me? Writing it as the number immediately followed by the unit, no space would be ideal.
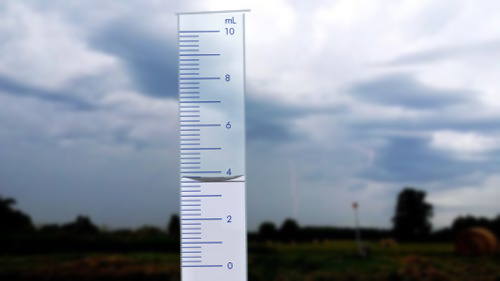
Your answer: 3.6mL
